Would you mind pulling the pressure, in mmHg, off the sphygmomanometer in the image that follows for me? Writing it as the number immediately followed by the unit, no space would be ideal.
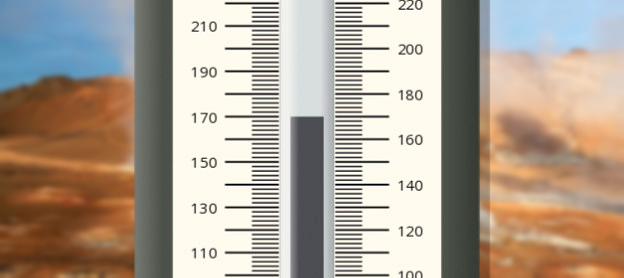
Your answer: 170mmHg
